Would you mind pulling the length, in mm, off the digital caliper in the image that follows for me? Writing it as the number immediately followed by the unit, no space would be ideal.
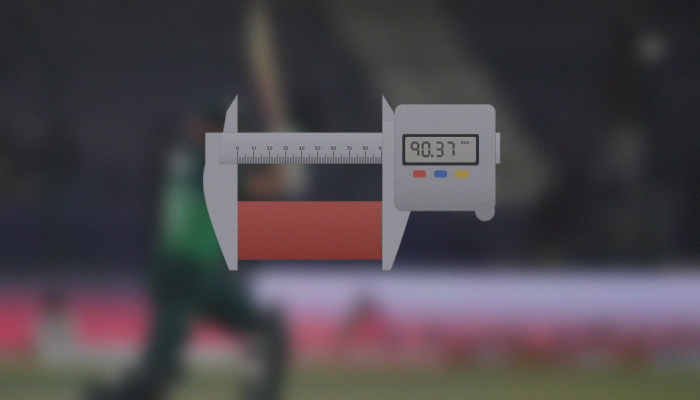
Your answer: 90.37mm
